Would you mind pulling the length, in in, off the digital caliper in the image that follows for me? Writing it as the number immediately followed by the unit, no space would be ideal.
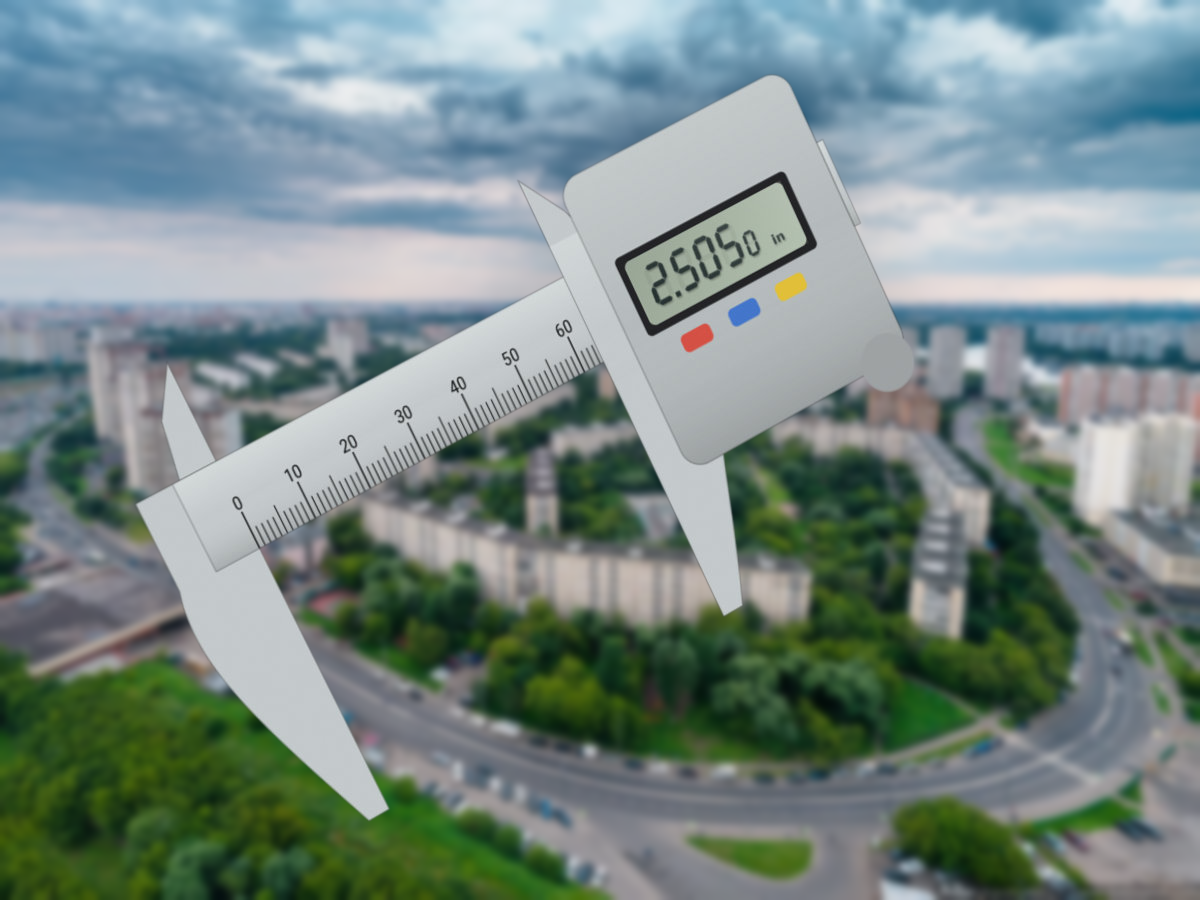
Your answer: 2.5050in
